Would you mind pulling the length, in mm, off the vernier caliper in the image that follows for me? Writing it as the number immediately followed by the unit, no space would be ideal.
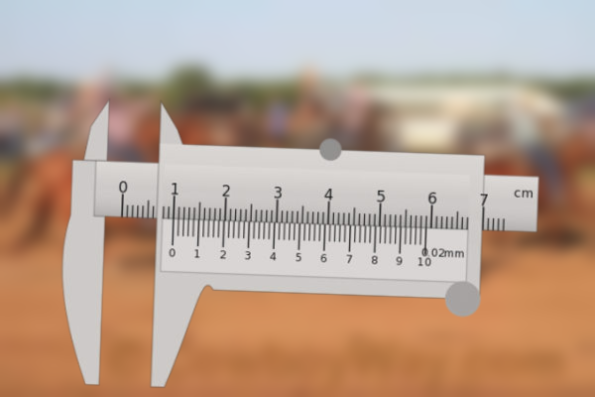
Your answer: 10.0mm
